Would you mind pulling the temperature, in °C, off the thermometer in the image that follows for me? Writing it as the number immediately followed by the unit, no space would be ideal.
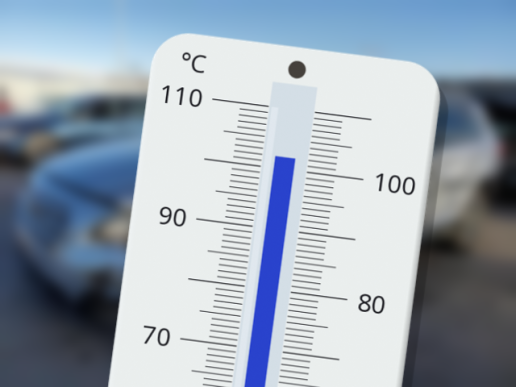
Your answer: 102°C
